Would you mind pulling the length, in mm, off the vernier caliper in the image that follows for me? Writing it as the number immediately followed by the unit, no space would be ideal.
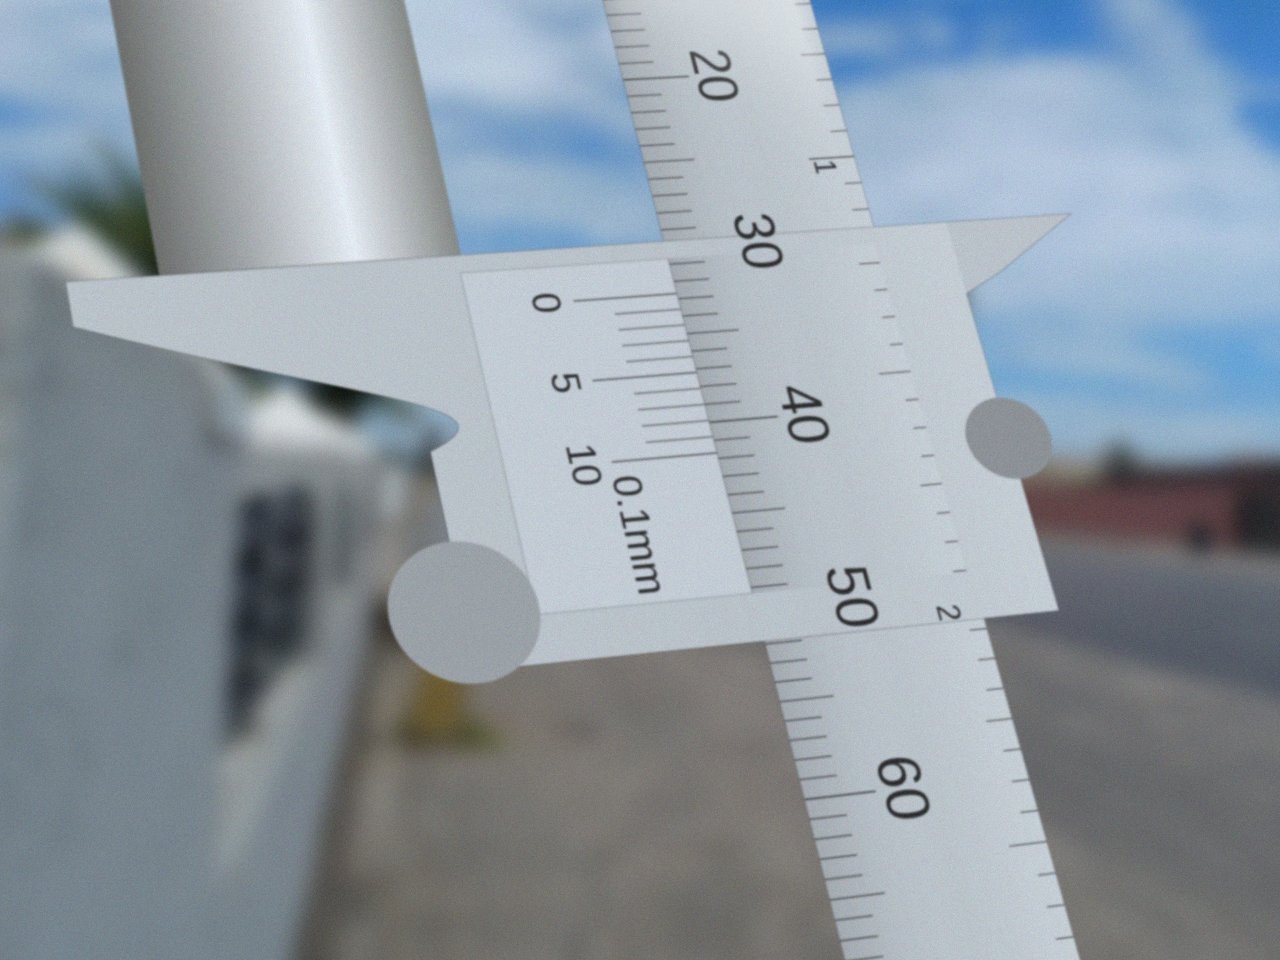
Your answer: 32.7mm
